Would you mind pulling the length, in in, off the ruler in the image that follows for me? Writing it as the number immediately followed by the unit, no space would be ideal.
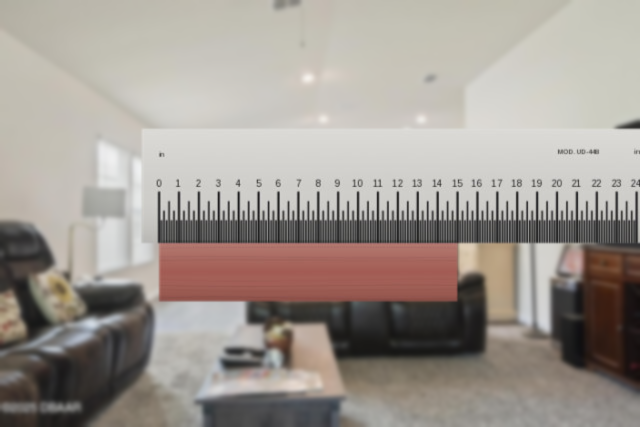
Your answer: 15in
